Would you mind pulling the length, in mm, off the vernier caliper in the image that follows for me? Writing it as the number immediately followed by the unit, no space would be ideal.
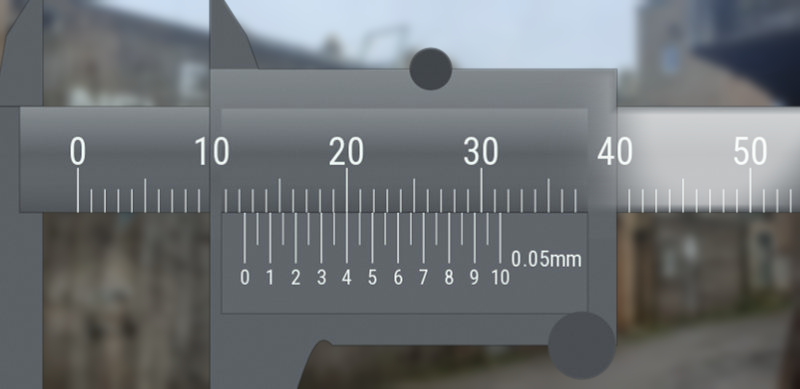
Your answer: 12.4mm
